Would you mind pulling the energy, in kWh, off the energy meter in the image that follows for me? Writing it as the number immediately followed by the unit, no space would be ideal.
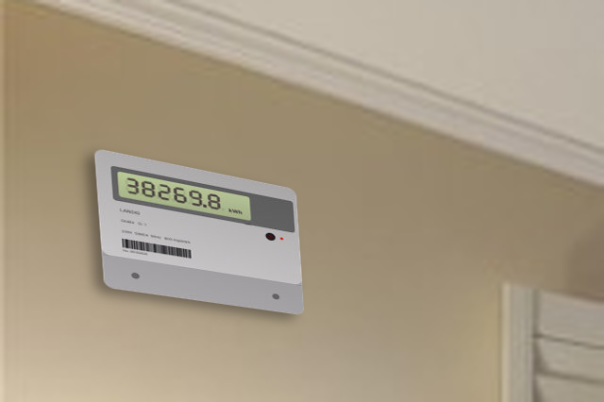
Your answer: 38269.8kWh
